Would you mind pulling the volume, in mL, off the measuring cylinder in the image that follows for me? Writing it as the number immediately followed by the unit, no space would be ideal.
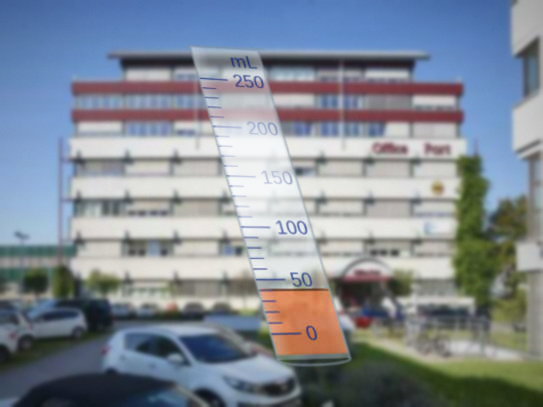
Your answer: 40mL
